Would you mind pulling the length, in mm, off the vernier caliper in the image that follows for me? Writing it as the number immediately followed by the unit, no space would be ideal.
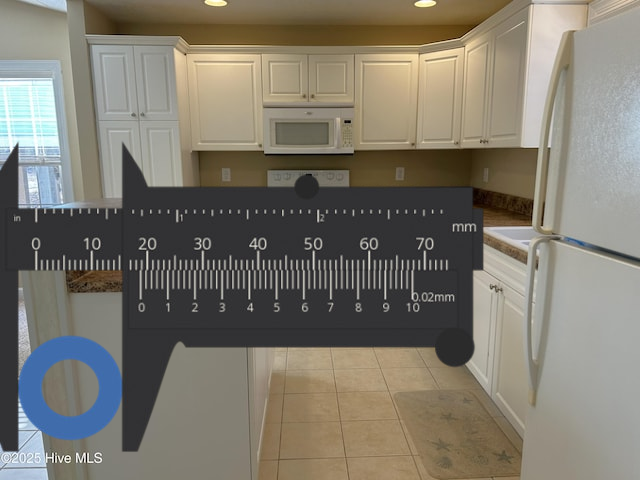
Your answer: 18.8mm
